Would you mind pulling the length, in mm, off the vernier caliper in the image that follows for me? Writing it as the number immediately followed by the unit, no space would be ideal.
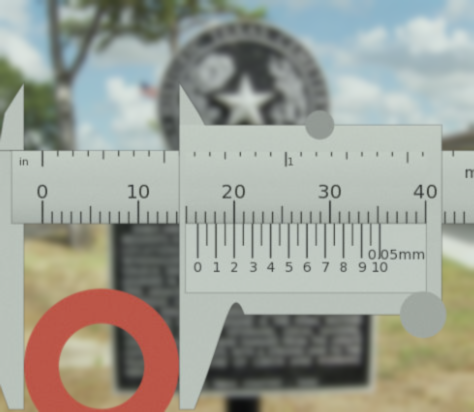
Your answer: 16.2mm
